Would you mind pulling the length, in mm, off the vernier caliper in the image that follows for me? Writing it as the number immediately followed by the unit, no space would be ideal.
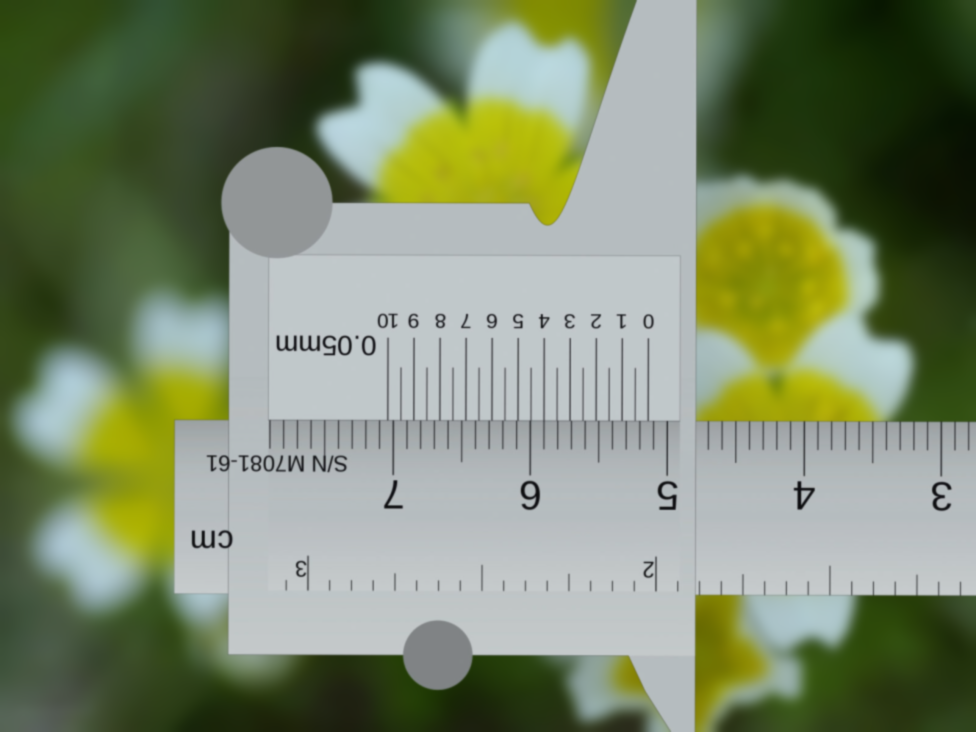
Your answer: 51.4mm
